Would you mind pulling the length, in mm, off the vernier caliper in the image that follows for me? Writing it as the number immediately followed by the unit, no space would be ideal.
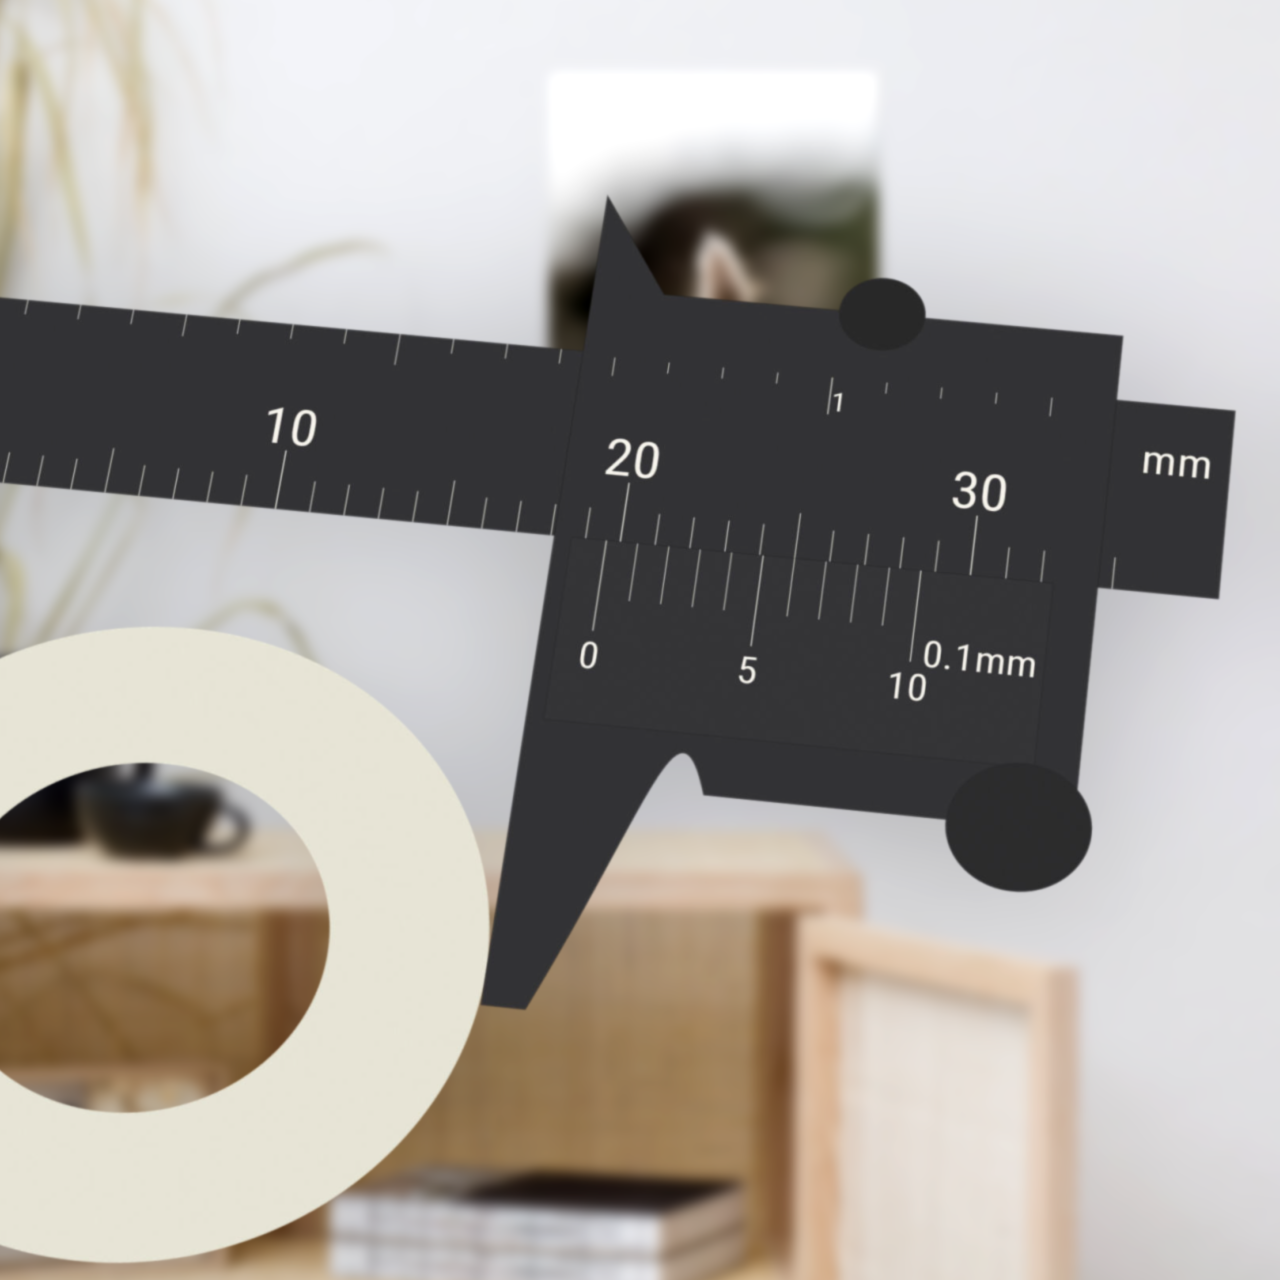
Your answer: 19.6mm
